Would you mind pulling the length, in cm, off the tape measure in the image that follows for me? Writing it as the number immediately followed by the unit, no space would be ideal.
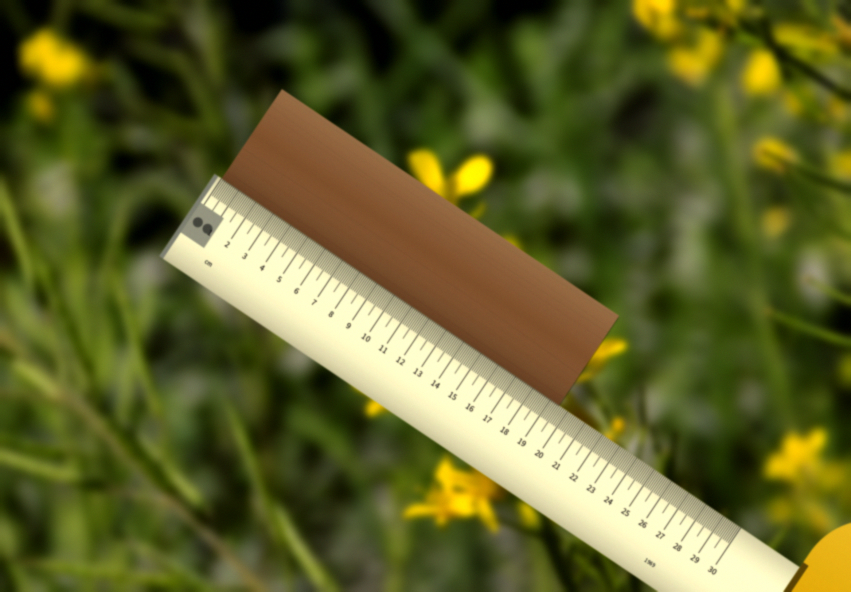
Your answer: 19.5cm
